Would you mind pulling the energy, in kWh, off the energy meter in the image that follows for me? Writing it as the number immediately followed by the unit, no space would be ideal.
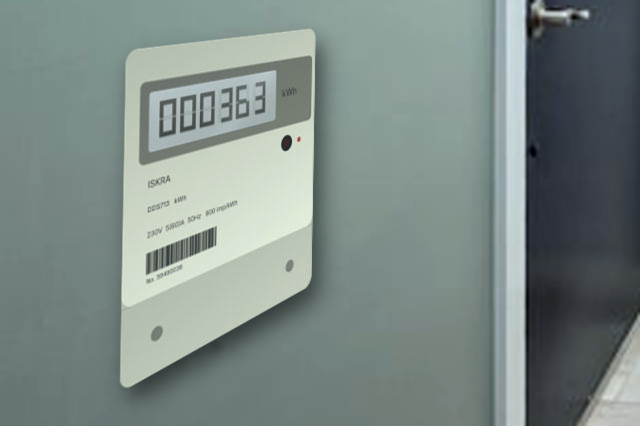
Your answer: 363kWh
